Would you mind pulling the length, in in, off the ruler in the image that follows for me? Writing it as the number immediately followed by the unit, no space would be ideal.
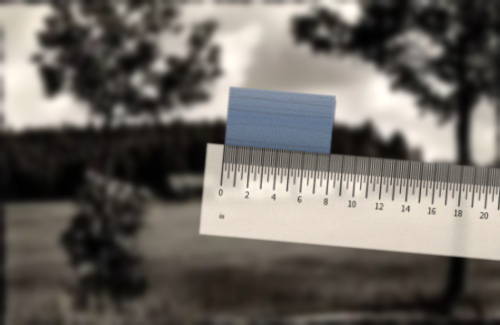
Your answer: 8in
